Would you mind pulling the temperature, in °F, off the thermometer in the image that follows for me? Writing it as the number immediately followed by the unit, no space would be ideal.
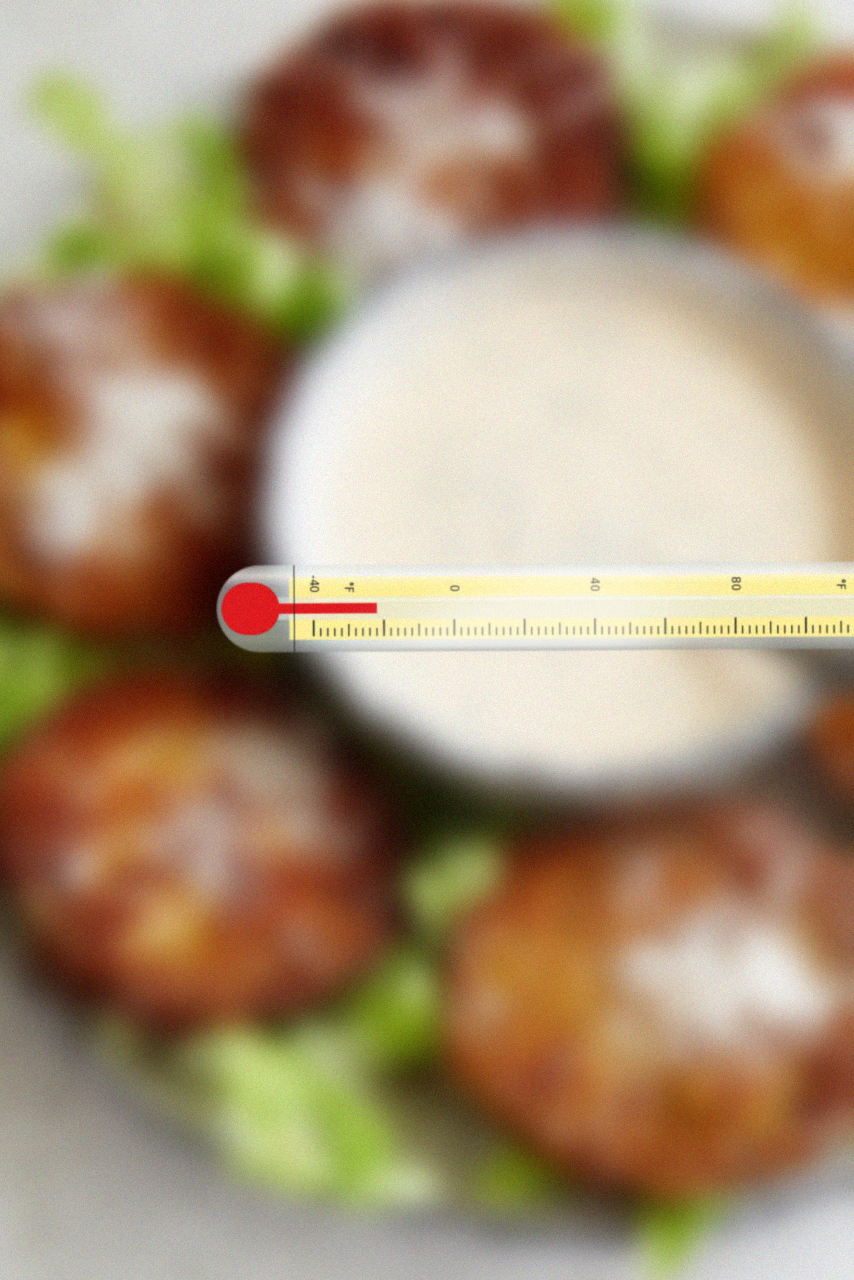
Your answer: -22°F
